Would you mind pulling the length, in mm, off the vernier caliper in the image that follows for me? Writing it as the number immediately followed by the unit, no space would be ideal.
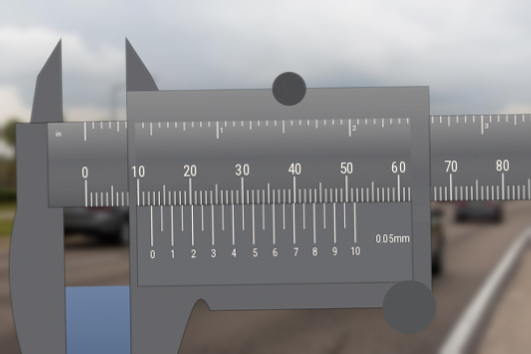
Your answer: 12.5mm
